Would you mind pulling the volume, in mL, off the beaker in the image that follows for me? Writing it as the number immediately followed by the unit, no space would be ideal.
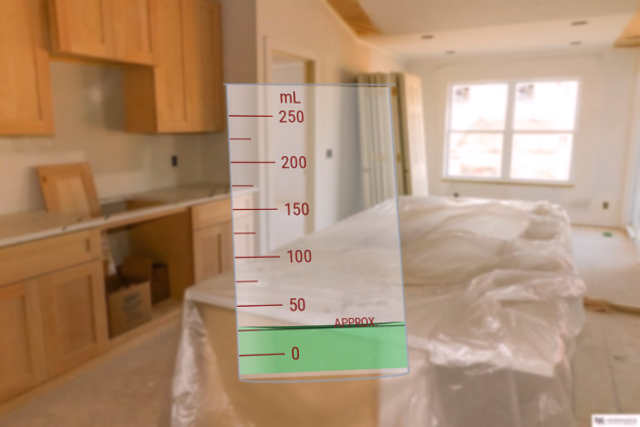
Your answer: 25mL
